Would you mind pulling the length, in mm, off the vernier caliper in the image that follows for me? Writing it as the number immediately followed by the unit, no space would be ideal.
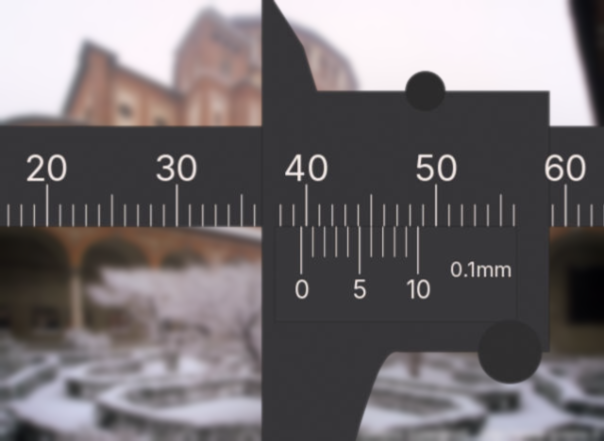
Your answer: 39.6mm
